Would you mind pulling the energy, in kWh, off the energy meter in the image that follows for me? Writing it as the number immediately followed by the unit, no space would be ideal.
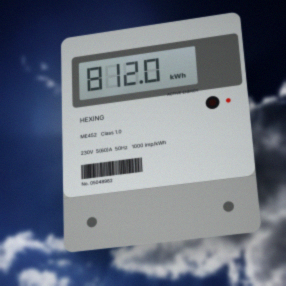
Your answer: 812.0kWh
